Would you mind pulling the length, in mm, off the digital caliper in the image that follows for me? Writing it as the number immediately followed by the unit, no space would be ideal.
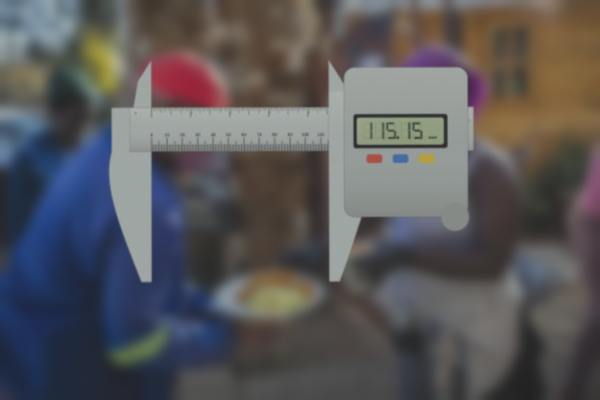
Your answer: 115.15mm
